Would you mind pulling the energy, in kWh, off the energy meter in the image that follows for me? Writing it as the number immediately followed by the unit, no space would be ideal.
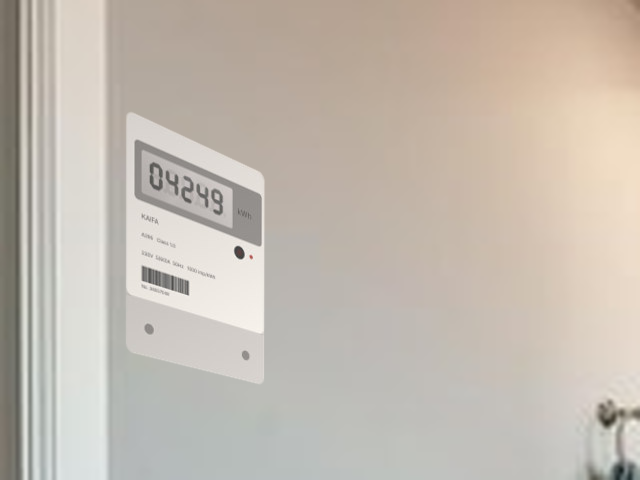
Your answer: 4249kWh
